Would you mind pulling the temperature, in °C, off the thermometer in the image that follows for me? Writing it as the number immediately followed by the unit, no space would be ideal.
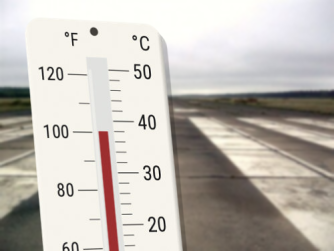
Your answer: 38°C
